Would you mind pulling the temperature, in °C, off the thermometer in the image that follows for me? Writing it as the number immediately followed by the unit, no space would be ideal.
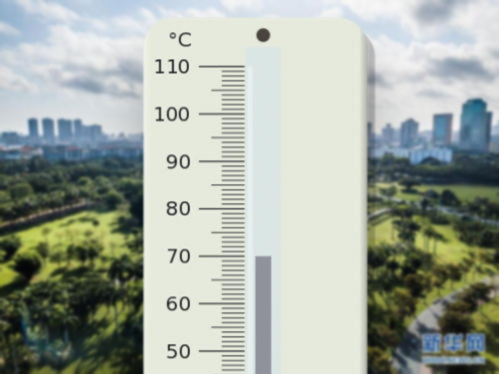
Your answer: 70°C
